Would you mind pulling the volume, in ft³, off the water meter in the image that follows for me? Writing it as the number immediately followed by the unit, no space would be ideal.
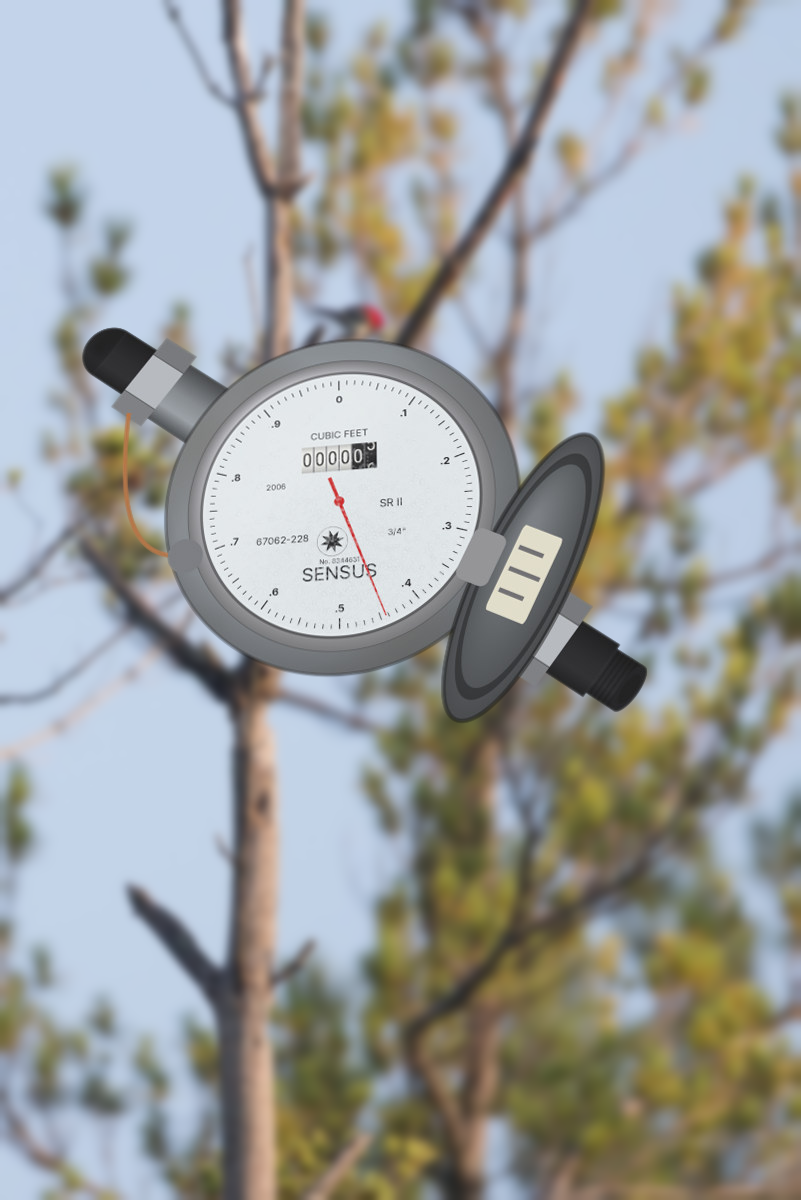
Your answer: 5.44ft³
